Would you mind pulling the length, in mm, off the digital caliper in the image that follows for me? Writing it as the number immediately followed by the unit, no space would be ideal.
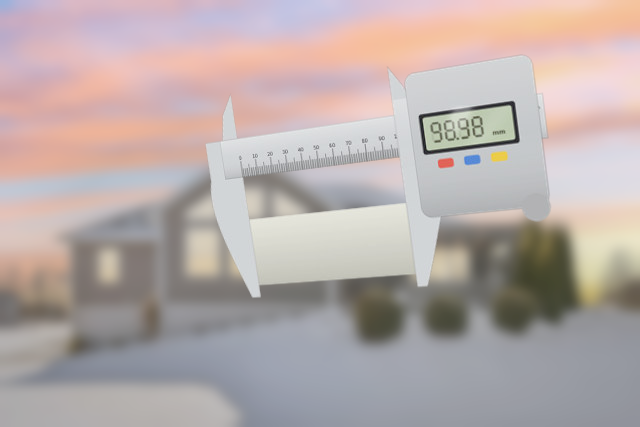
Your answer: 98.98mm
